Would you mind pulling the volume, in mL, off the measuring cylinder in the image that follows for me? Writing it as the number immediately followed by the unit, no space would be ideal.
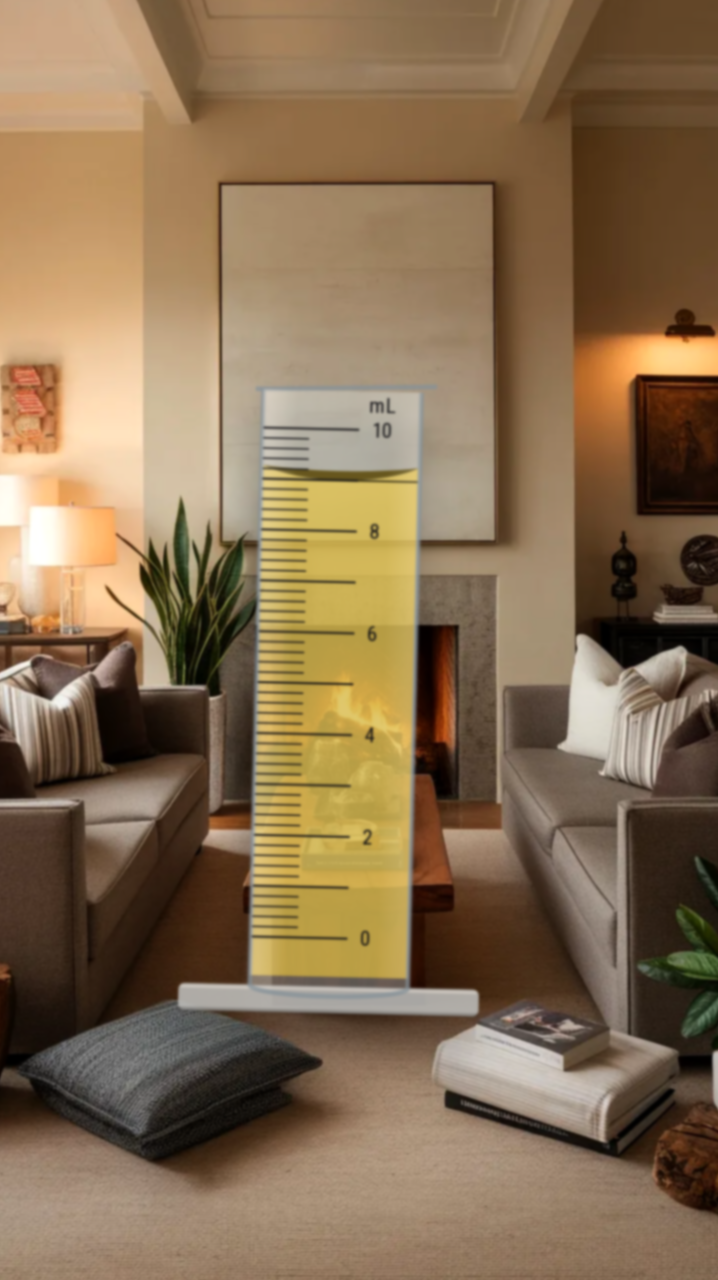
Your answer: 9mL
